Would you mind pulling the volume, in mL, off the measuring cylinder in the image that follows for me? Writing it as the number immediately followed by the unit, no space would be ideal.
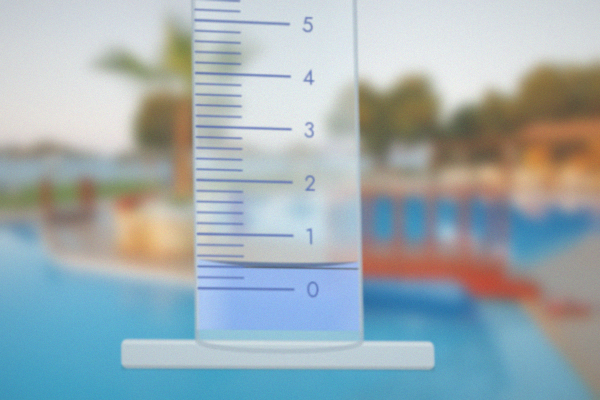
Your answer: 0.4mL
